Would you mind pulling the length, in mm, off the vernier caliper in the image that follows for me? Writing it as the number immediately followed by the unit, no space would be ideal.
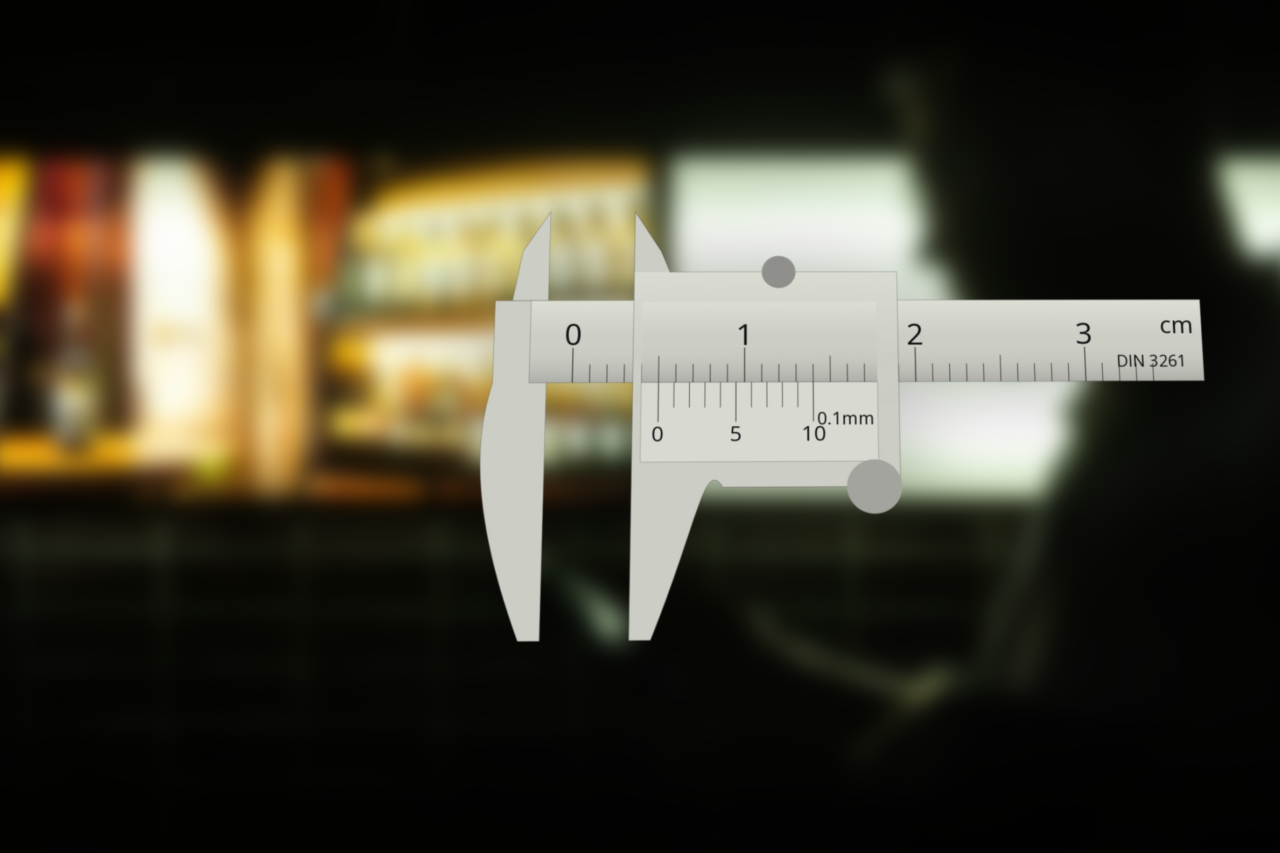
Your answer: 5.0mm
